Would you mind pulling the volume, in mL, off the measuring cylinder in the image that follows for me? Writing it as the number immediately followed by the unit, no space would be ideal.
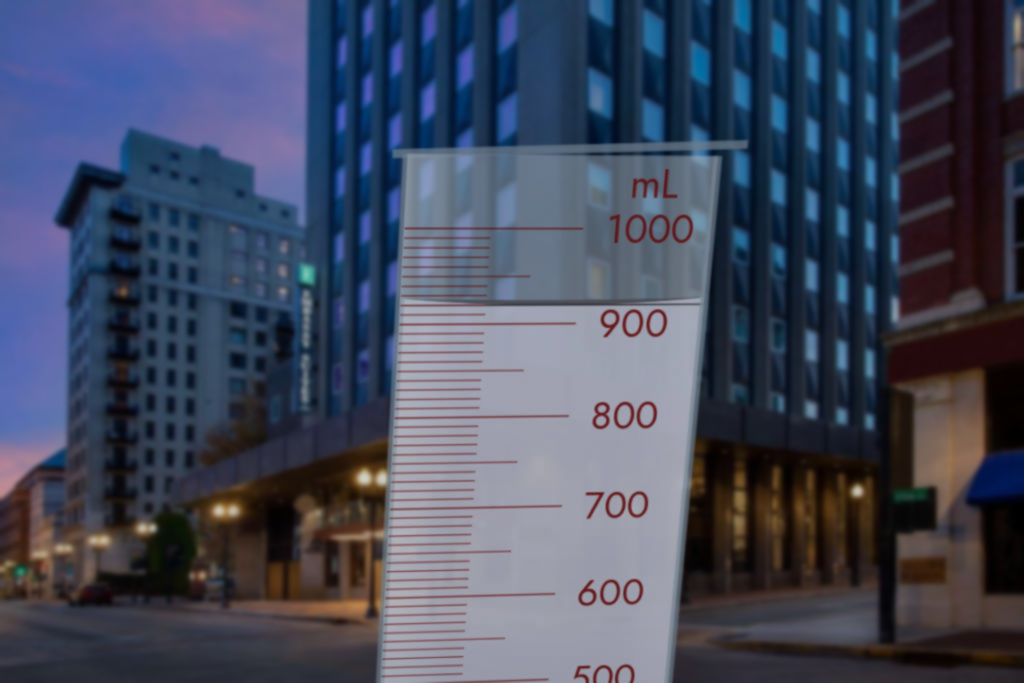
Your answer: 920mL
